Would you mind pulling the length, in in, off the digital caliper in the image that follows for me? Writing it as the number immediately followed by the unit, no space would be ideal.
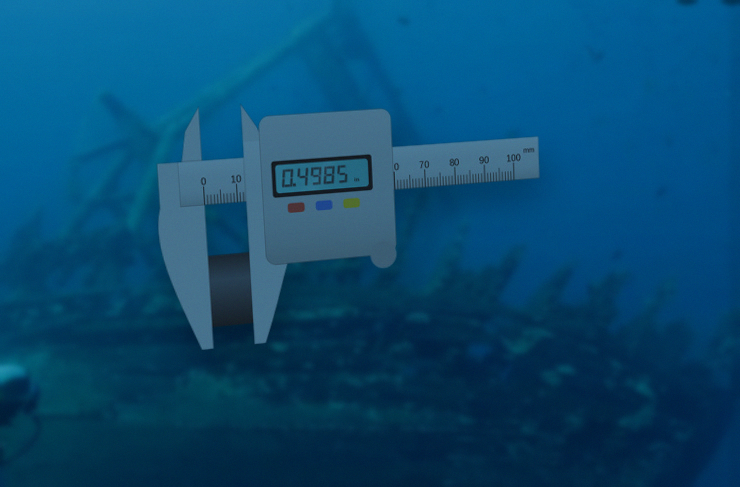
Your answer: 0.4985in
